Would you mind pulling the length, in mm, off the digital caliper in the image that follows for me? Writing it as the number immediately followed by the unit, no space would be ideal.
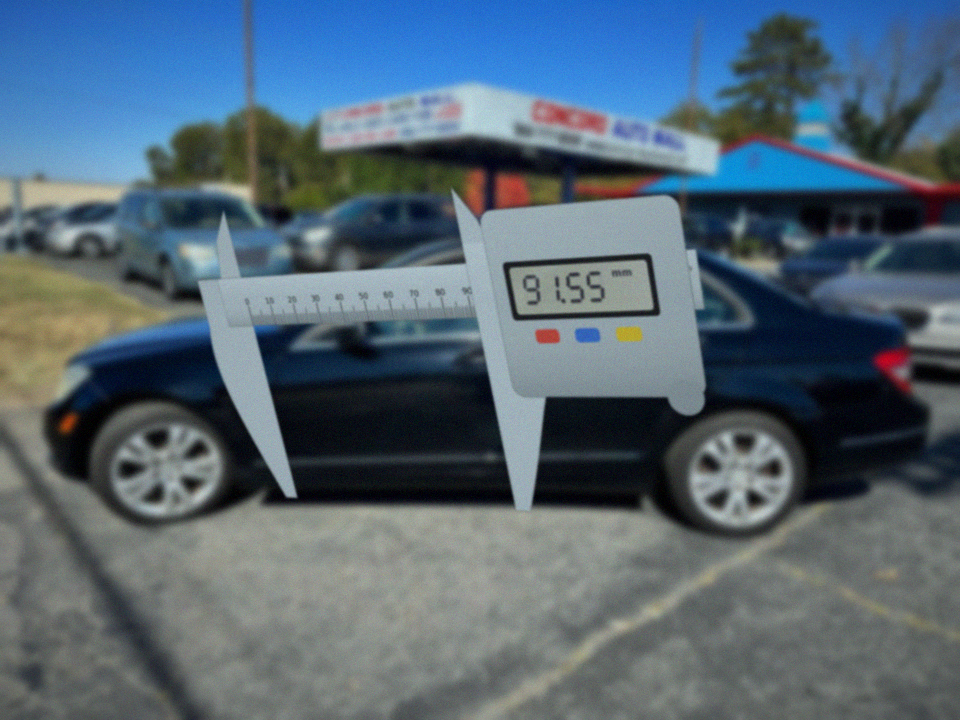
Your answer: 91.55mm
